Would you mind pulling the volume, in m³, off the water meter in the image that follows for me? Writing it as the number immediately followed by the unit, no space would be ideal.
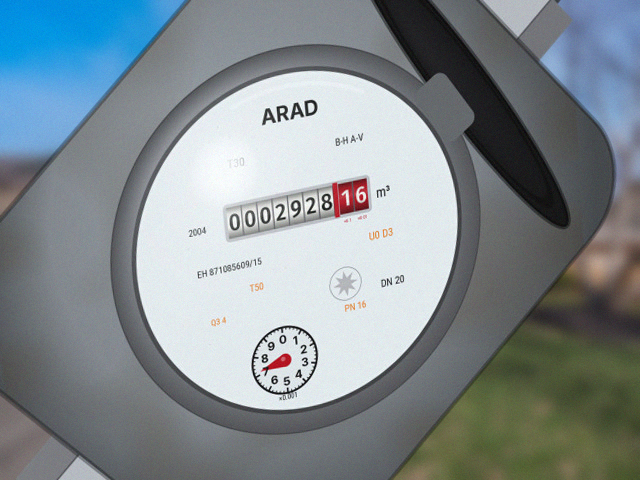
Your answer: 2928.167m³
